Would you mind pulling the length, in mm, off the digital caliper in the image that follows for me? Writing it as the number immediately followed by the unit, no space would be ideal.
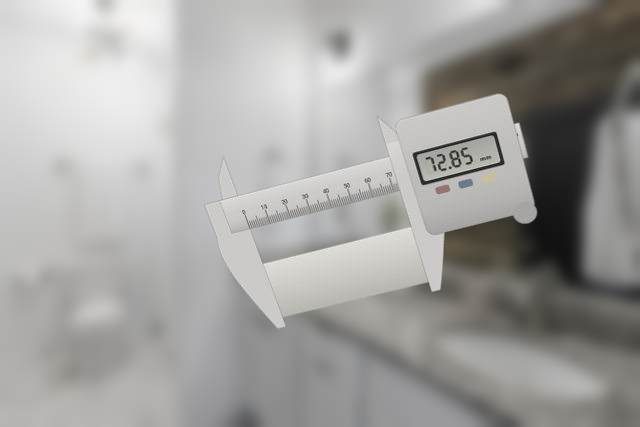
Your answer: 72.85mm
